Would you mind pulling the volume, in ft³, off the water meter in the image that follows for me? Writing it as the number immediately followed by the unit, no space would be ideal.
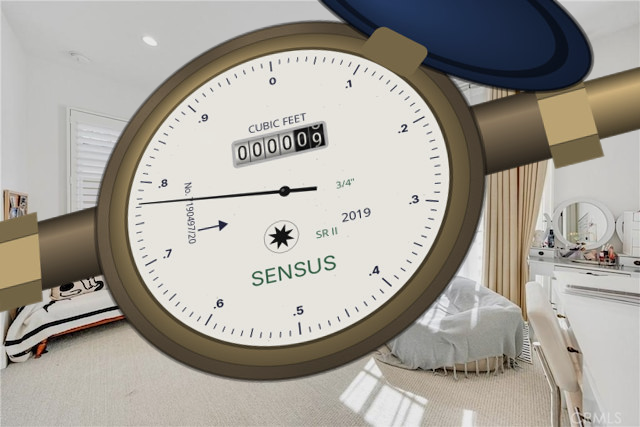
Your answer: 8.77ft³
